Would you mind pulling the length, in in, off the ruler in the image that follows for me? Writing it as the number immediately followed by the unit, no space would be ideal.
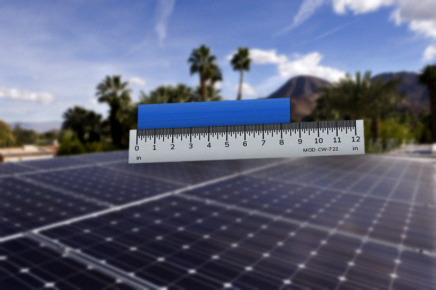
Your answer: 8.5in
